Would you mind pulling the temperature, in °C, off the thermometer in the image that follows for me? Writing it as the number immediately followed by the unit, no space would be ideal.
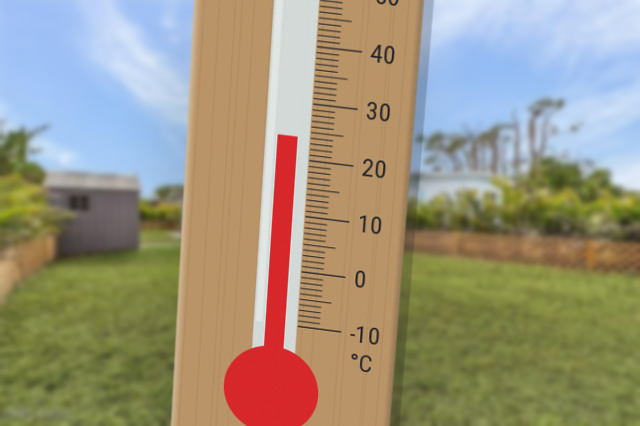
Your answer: 24°C
